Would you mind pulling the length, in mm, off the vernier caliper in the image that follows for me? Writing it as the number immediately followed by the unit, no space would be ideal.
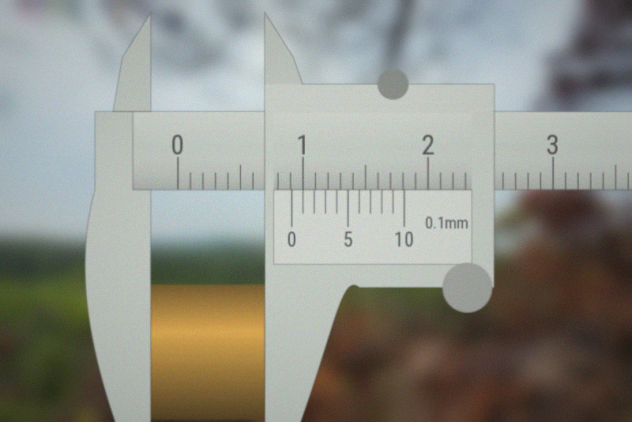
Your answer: 9.1mm
